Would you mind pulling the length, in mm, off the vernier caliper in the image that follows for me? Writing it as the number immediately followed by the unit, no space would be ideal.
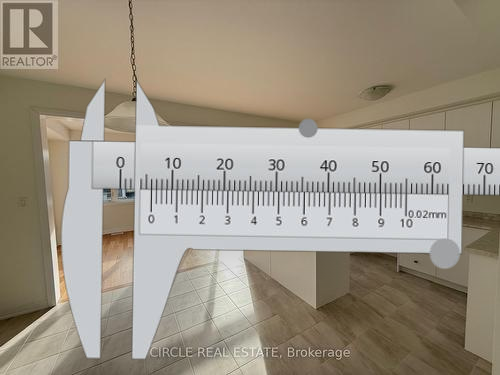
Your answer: 6.0mm
